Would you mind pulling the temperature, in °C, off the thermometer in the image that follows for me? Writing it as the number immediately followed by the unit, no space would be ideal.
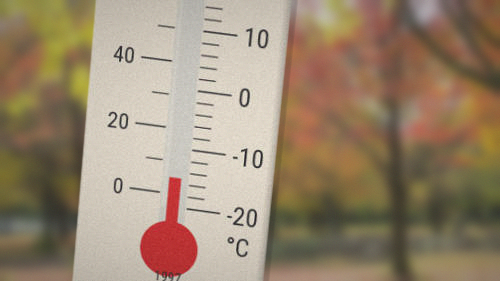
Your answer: -15°C
